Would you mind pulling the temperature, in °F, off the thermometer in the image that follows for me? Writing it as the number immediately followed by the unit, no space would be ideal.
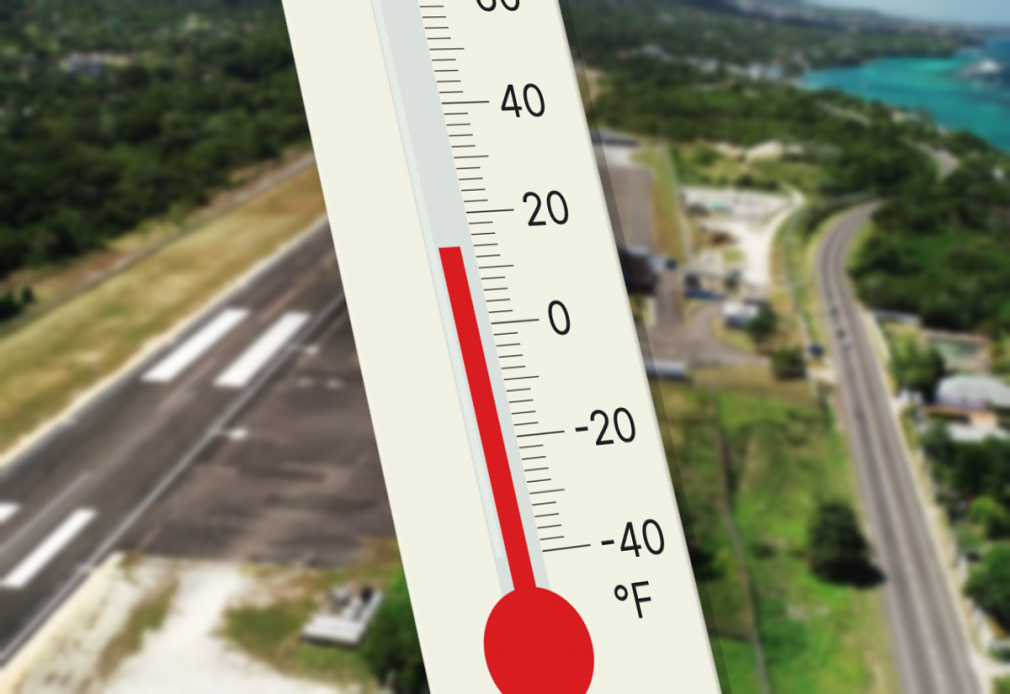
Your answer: 14°F
